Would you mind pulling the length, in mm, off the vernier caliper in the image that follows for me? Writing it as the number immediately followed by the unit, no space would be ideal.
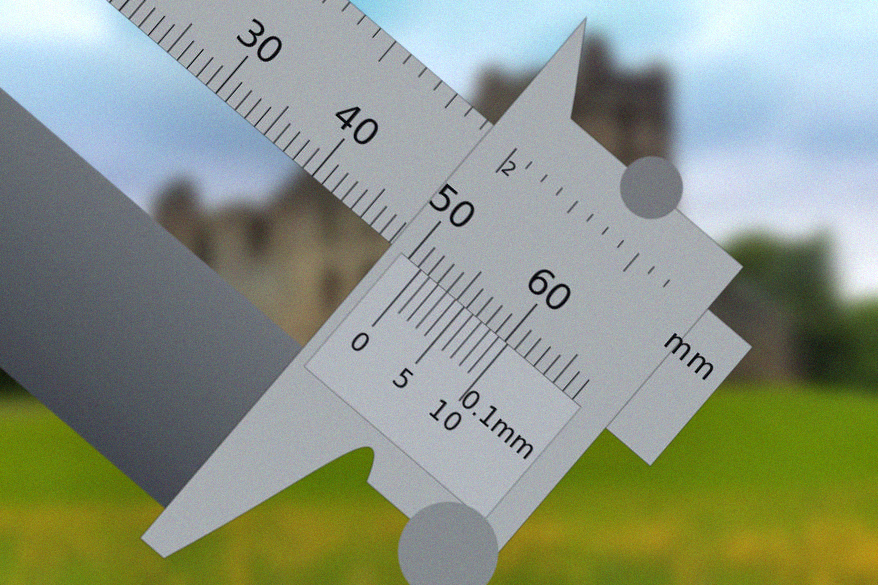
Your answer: 51.3mm
